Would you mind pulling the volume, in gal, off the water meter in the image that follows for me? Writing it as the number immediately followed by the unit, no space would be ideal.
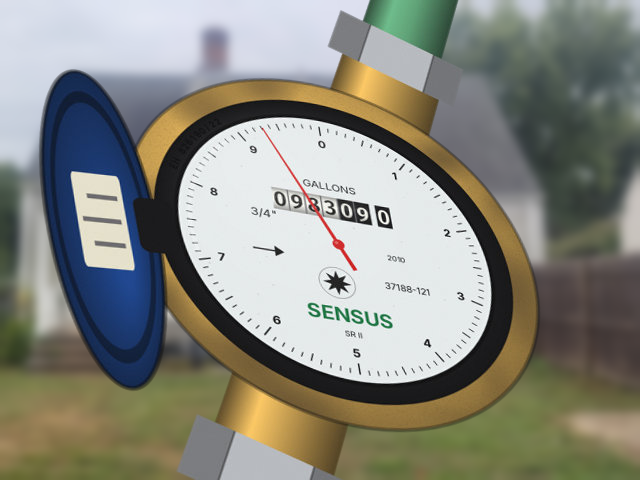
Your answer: 983089.3gal
